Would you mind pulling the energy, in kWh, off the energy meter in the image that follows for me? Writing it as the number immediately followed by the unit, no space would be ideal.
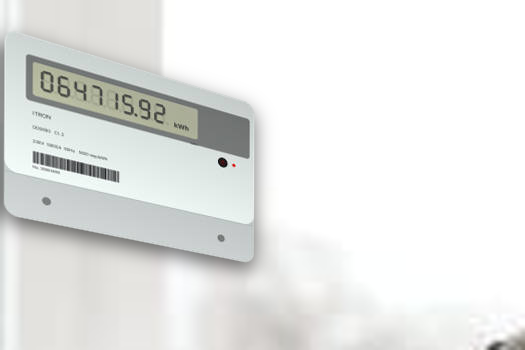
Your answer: 64715.92kWh
